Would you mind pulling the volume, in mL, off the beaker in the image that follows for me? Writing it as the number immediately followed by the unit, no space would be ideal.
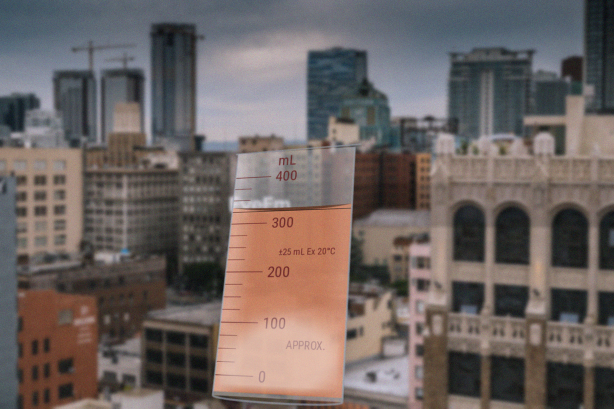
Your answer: 325mL
